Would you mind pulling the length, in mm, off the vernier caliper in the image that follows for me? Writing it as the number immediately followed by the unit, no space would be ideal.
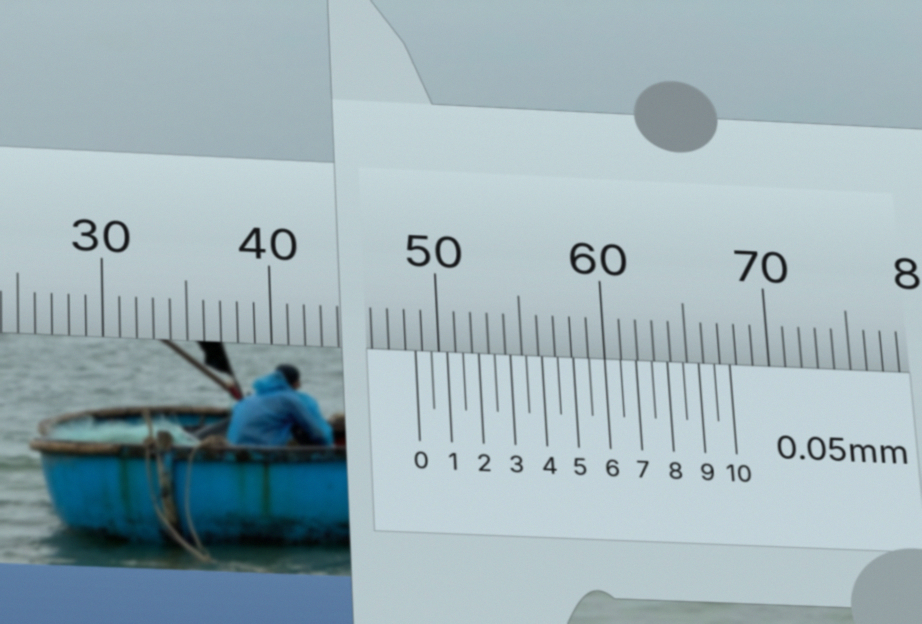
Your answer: 48.6mm
